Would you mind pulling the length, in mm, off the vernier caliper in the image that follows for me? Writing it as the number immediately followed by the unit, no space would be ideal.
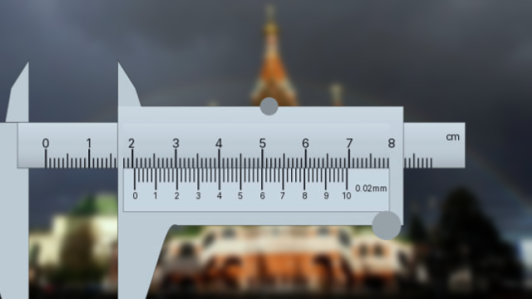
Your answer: 20.5mm
